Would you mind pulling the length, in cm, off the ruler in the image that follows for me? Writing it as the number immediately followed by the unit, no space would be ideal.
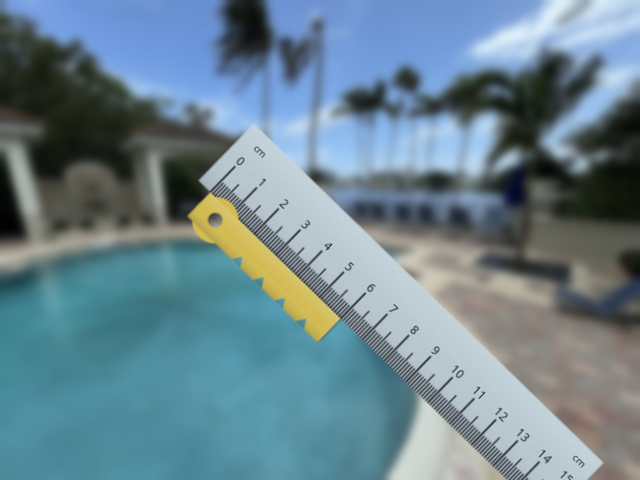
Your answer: 6cm
